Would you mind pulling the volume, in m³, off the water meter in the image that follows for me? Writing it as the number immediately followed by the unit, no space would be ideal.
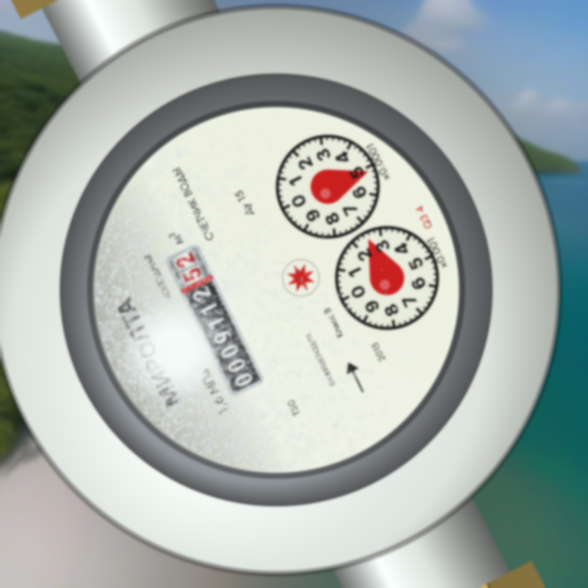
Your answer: 9112.5225m³
